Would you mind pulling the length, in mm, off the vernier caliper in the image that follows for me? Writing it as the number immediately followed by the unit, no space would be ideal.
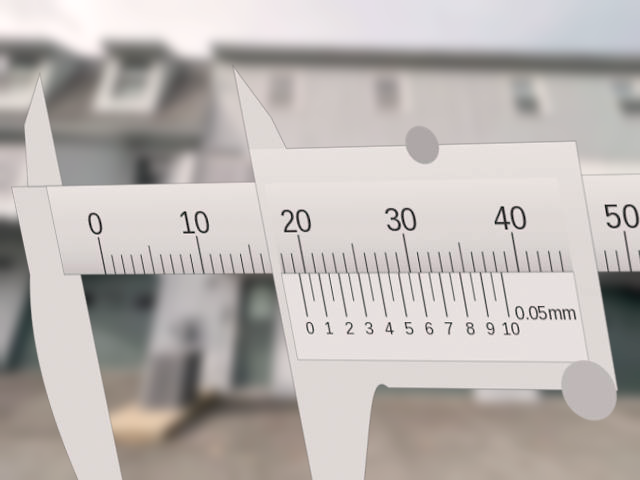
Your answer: 19.4mm
